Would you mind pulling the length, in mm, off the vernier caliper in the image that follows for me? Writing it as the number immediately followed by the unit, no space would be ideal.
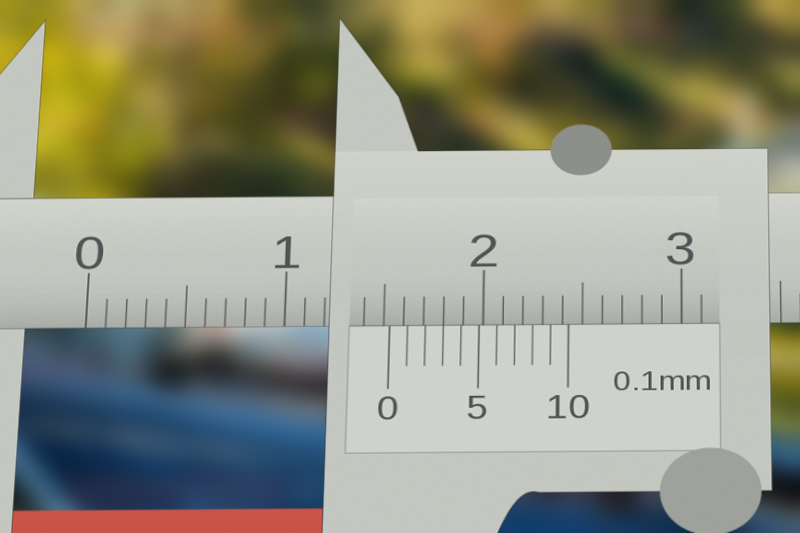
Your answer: 15.3mm
